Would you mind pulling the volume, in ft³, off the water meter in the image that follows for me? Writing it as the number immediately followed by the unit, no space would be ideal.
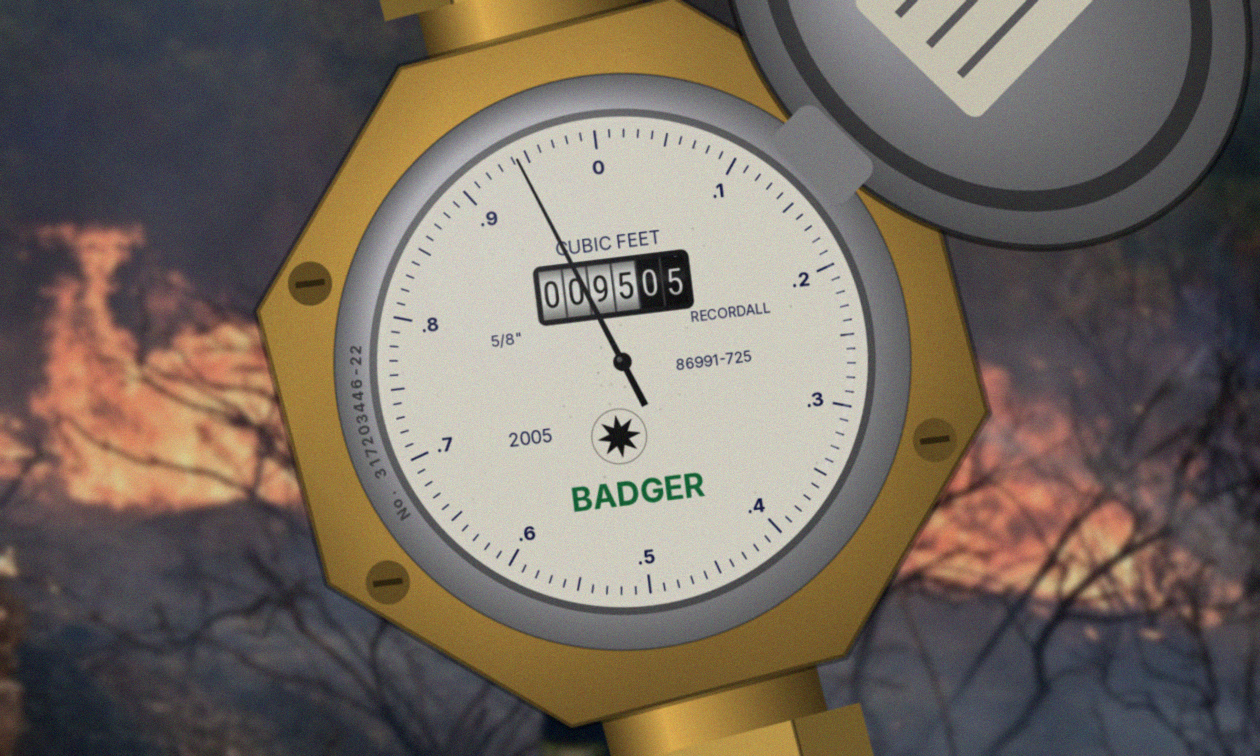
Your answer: 9504.94ft³
